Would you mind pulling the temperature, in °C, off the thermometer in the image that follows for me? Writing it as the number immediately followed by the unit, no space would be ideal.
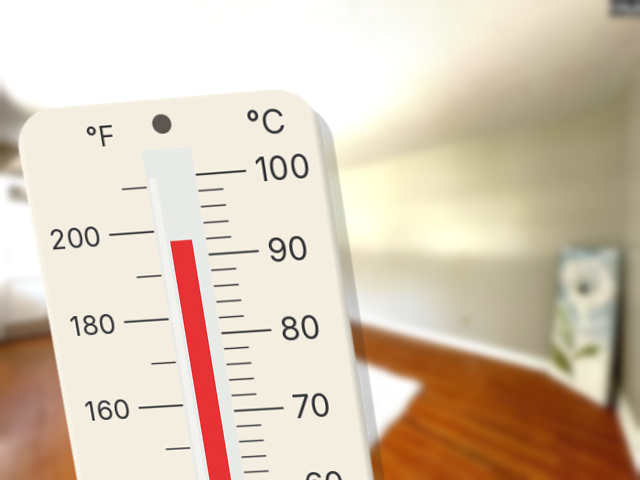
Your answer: 92°C
